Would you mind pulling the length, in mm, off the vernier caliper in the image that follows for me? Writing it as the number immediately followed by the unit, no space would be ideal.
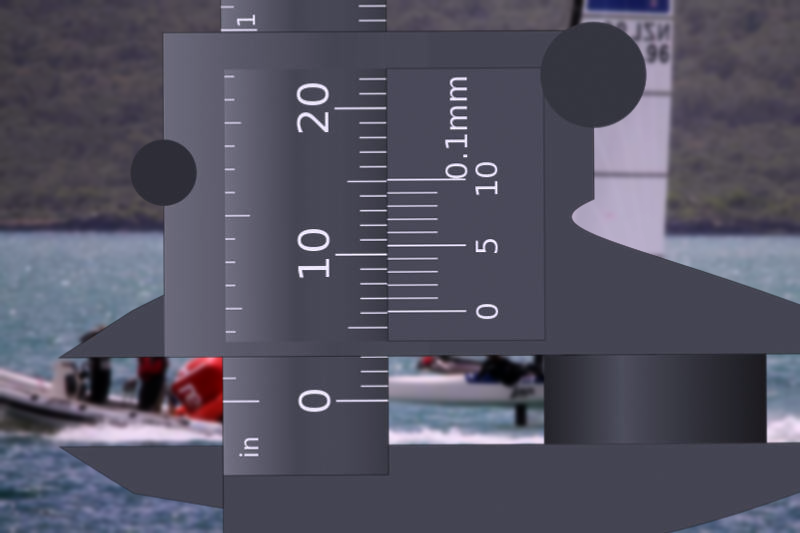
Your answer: 6.1mm
